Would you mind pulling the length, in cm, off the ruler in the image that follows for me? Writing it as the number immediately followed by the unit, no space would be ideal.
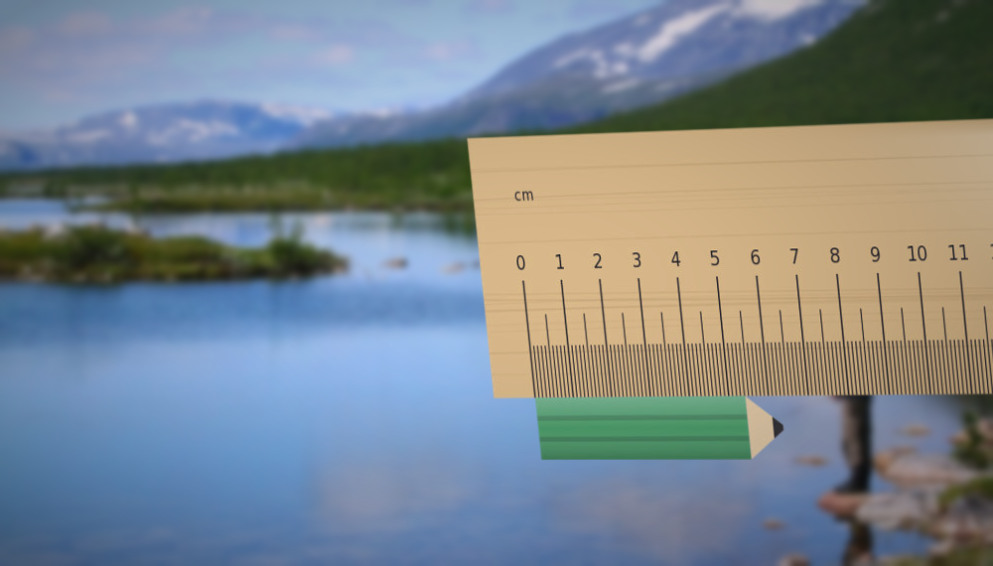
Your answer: 6.3cm
